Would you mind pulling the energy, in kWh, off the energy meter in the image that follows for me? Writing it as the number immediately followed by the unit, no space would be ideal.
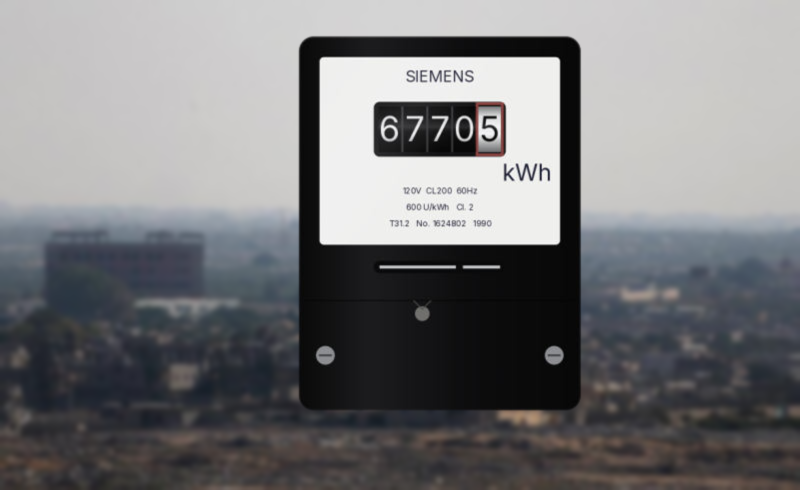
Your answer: 6770.5kWh
